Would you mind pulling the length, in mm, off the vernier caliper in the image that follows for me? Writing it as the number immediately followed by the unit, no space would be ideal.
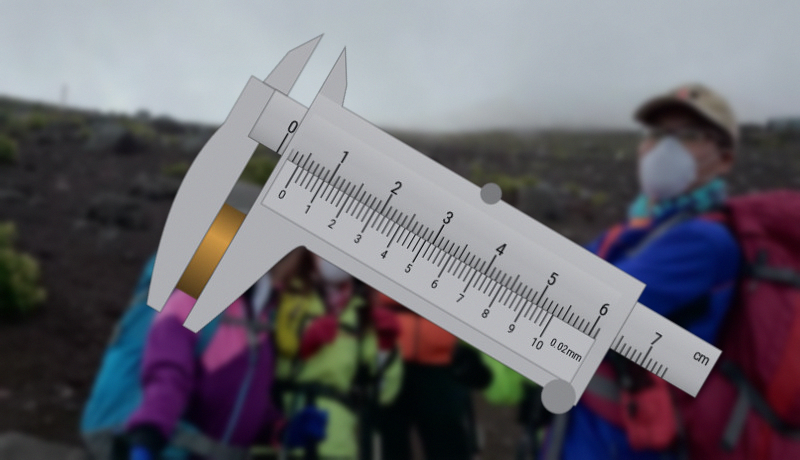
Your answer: 4.2mm
